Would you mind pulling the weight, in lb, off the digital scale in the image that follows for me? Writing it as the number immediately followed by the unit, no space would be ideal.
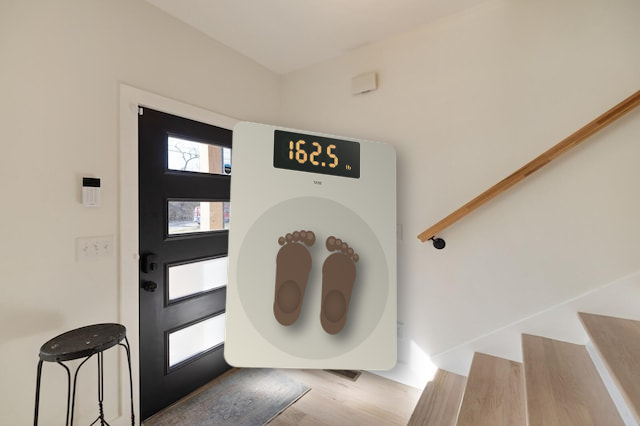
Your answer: 162.5lb
